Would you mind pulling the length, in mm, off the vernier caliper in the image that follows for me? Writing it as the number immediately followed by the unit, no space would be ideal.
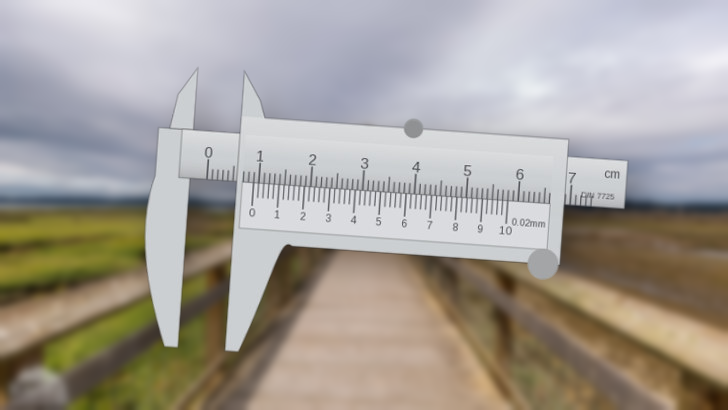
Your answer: 9.0mm
